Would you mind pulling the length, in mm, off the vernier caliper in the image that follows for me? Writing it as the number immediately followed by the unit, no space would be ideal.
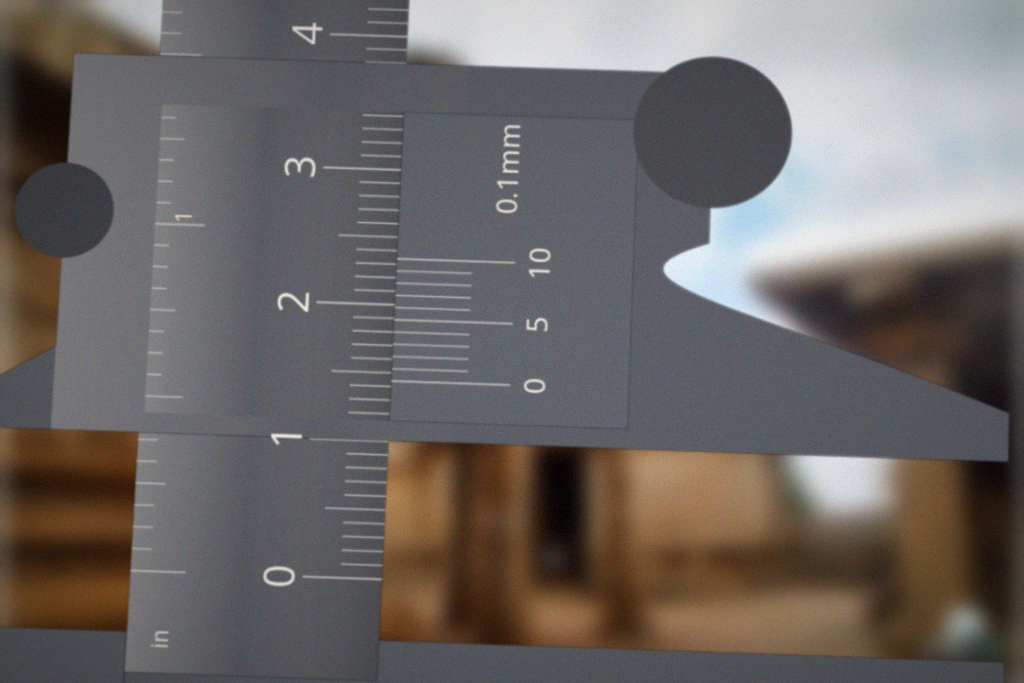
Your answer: 14.4mm
